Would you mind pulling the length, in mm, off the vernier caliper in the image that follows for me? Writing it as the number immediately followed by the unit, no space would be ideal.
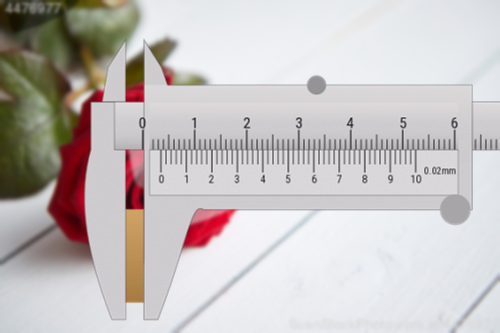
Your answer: 3.5mm
